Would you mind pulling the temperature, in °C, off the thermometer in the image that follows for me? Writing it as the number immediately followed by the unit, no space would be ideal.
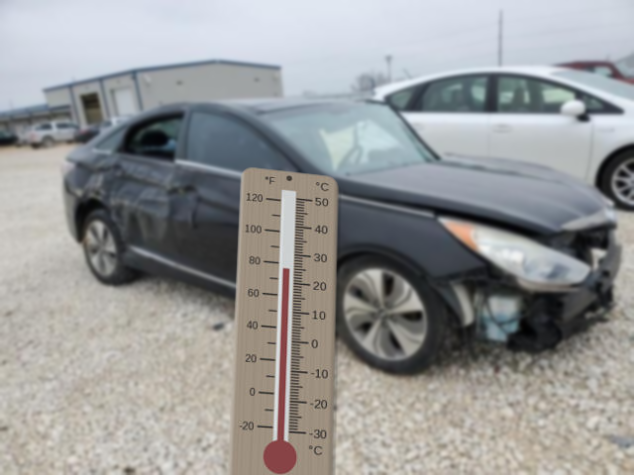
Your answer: 25°C
